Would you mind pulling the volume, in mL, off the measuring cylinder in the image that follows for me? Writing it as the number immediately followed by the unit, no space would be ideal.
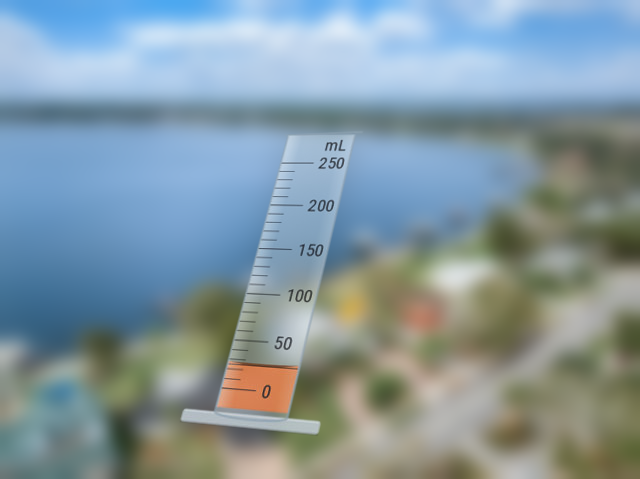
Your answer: 25mL
